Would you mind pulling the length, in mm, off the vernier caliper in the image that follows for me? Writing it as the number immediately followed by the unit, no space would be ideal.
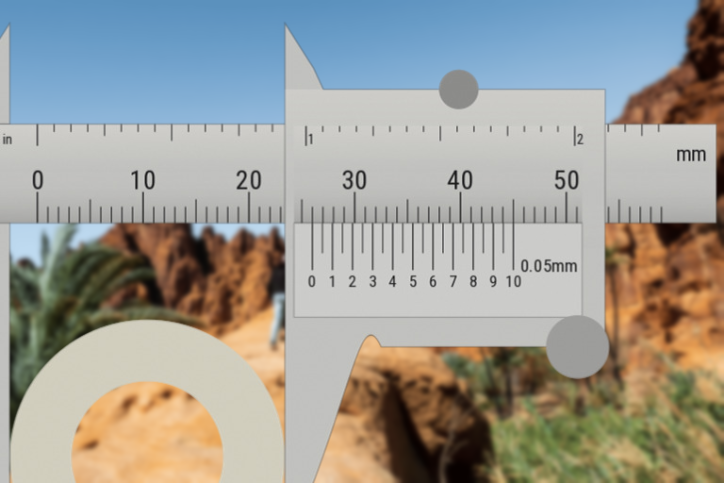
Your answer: 26.0mm
